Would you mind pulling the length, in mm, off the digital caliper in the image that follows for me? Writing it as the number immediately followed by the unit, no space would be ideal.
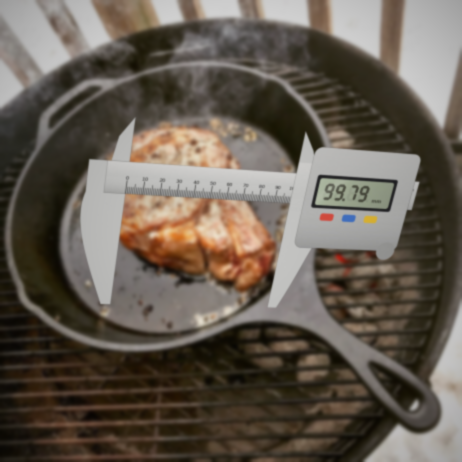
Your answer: 99.79mm
